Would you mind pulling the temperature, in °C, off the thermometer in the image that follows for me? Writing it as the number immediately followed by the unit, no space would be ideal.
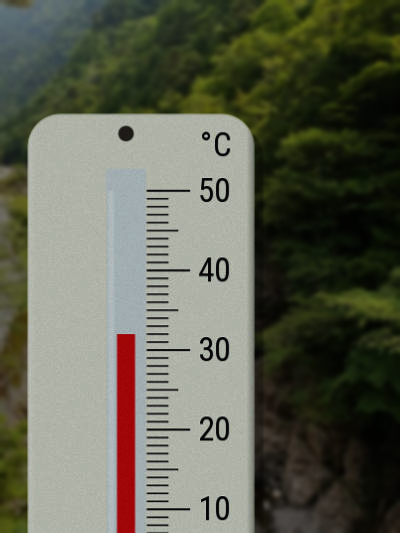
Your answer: 32°C
